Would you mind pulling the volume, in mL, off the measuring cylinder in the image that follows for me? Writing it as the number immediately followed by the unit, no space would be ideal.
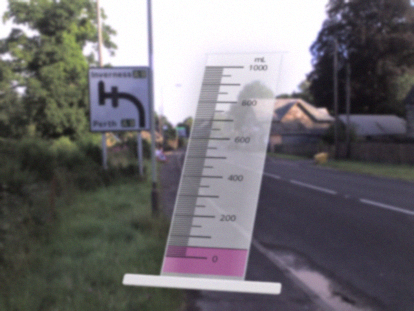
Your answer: 50mL
